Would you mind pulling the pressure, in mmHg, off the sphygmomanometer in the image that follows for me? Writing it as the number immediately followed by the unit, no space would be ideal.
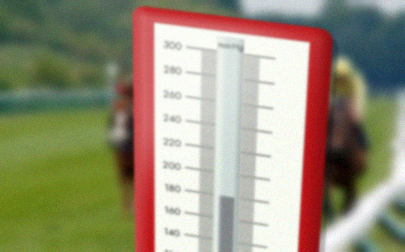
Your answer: 180mmHg
